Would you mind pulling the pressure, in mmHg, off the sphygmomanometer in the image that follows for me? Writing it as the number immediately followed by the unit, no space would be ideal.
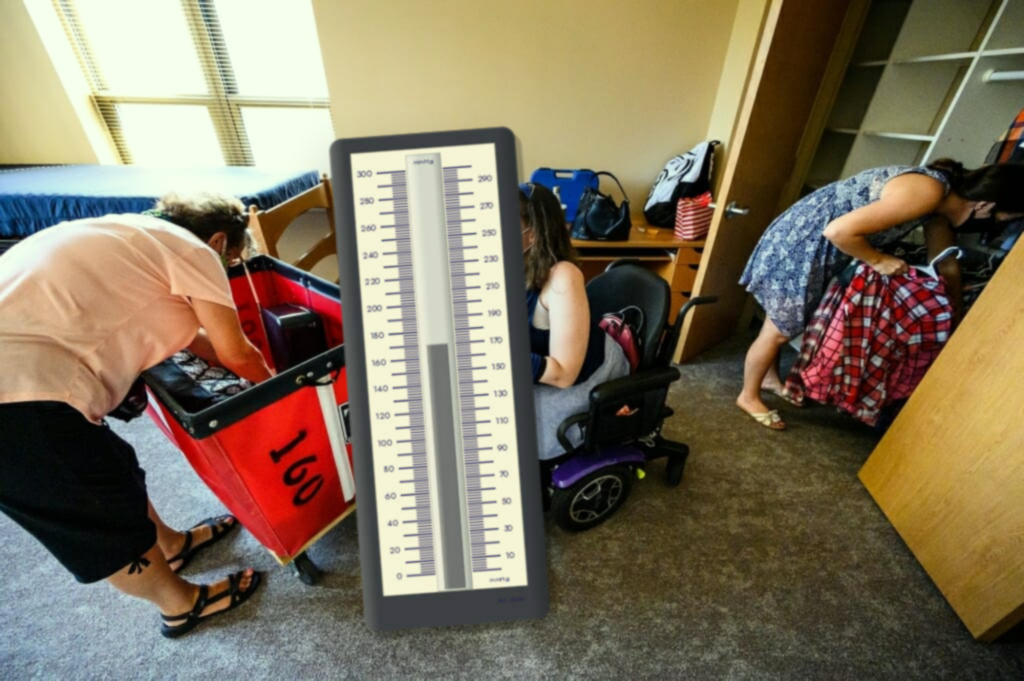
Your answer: 170mmHg
